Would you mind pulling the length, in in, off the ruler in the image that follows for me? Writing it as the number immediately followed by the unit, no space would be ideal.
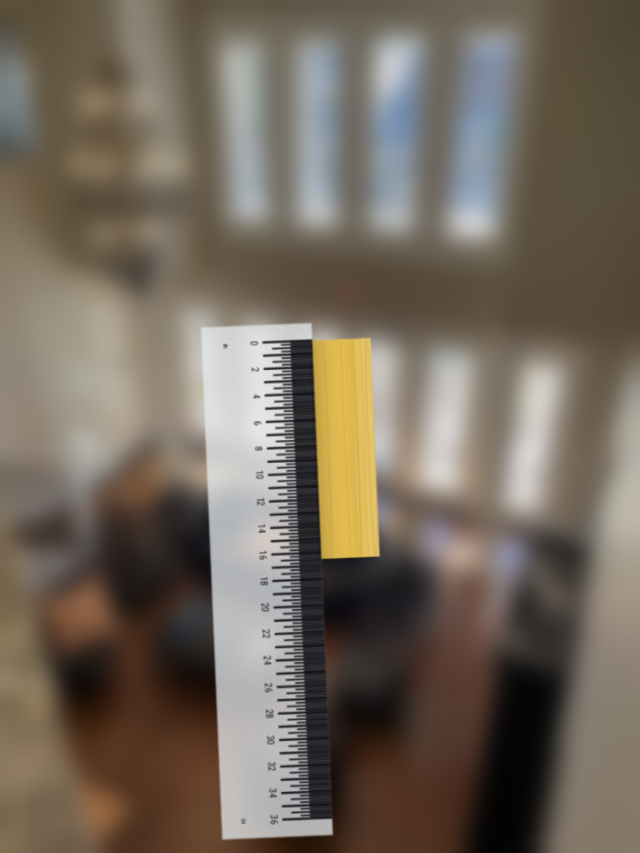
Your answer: 16.5in
